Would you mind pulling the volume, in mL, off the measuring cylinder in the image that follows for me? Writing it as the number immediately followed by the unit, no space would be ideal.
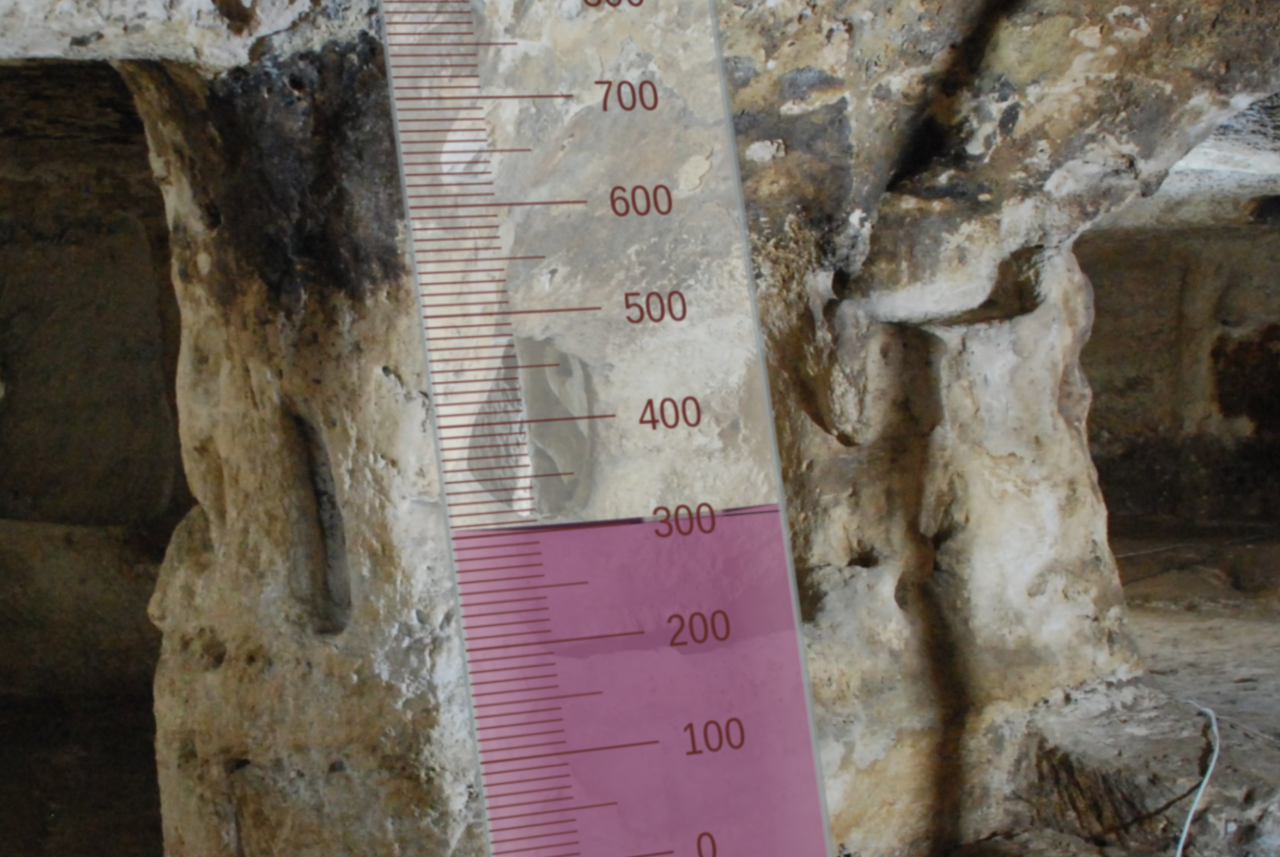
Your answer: 300mL
